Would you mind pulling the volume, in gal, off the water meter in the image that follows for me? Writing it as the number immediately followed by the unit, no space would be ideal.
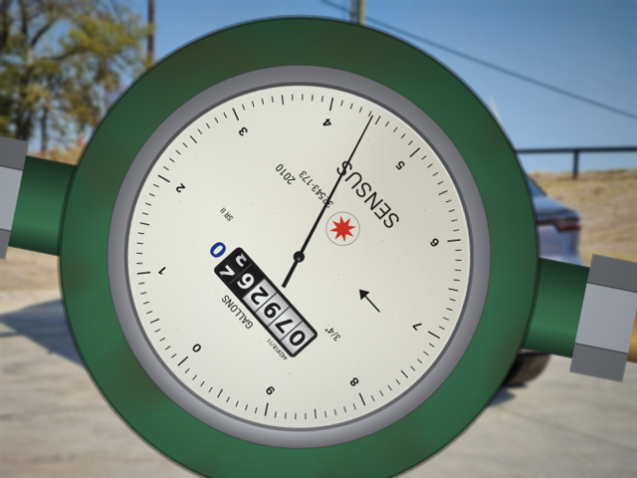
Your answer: 792624.4gal
